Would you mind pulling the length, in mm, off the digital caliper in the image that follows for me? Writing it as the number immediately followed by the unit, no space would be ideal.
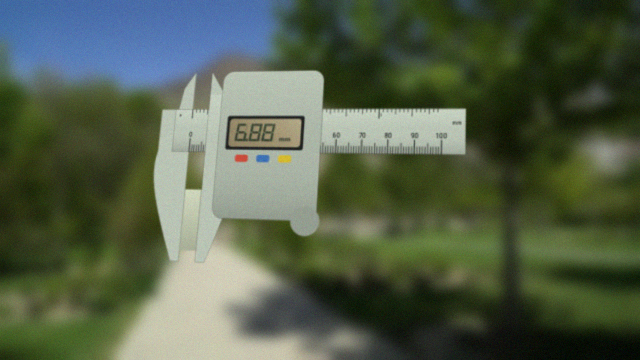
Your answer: 6.88mm
